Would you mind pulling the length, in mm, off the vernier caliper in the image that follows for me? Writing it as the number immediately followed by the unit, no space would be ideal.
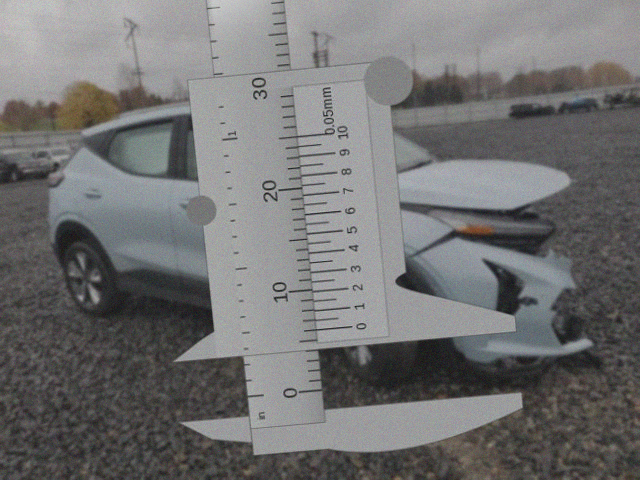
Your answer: 6.0mm
